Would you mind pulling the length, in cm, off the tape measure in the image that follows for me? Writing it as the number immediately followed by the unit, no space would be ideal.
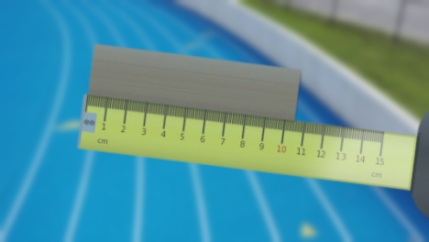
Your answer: 10.5cm
